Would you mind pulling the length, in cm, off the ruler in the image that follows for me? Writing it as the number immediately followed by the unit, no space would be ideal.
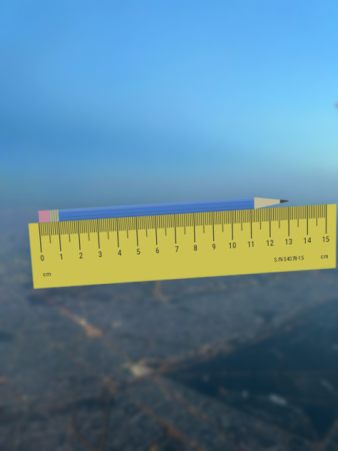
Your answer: 13cm
